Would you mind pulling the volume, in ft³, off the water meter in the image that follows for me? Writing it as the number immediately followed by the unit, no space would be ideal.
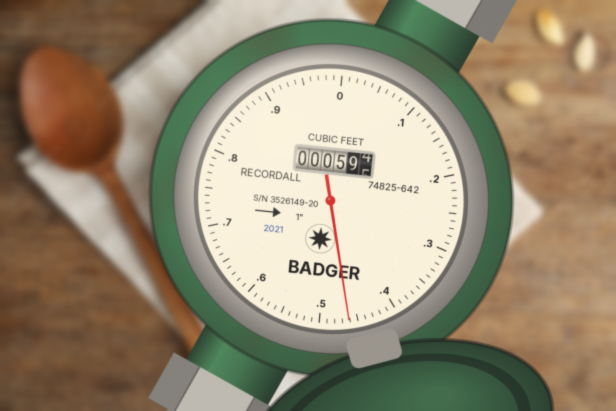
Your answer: 594.46ft³
